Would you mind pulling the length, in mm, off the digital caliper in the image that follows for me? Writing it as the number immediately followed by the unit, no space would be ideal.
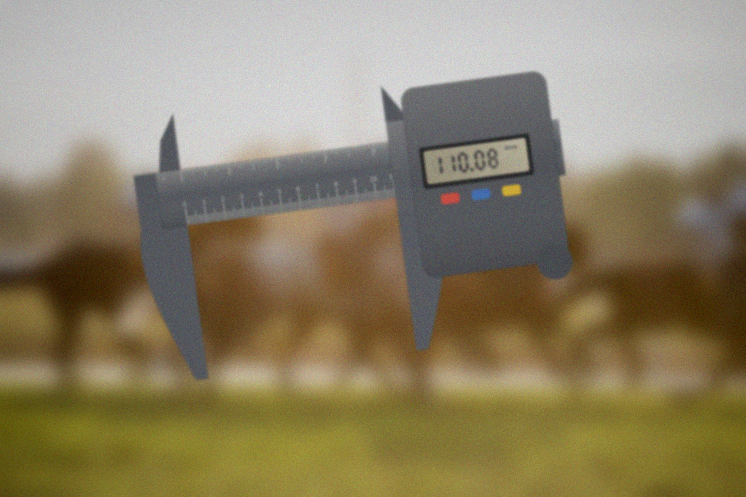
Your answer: 110.08mm
